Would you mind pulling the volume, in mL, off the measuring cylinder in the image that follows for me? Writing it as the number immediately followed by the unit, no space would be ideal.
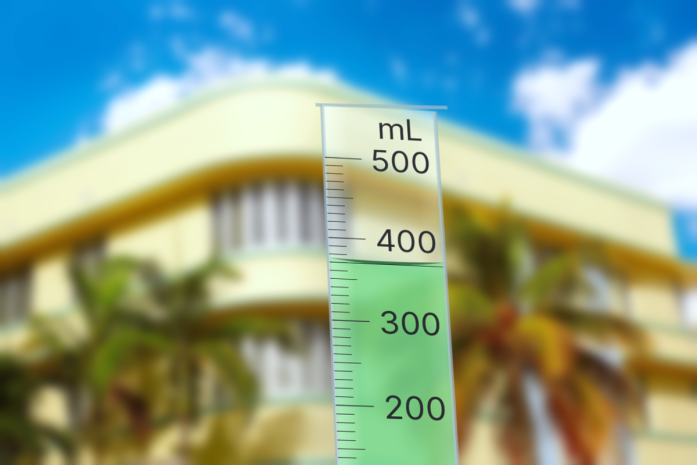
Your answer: 370mL
